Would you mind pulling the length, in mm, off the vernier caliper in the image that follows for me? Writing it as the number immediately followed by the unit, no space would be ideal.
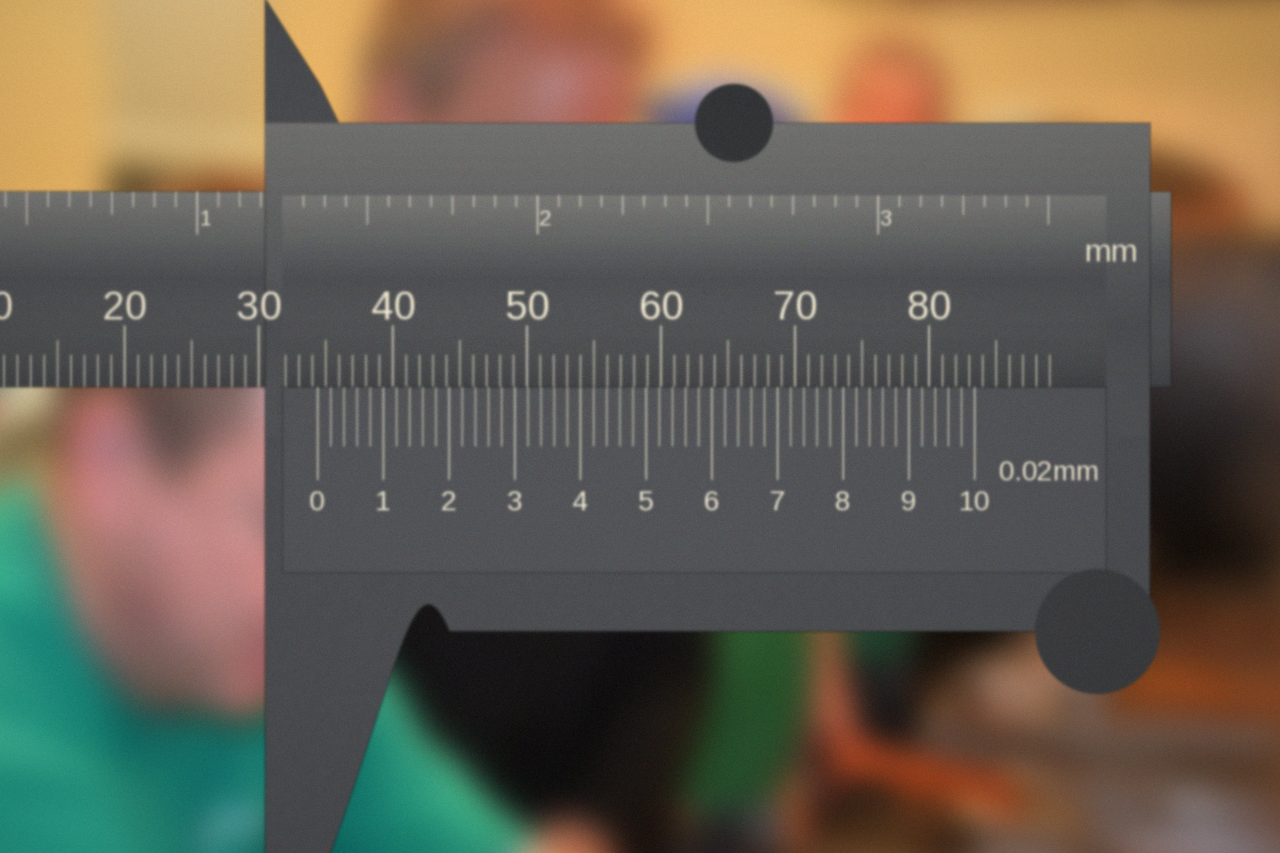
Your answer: 34.4mm
